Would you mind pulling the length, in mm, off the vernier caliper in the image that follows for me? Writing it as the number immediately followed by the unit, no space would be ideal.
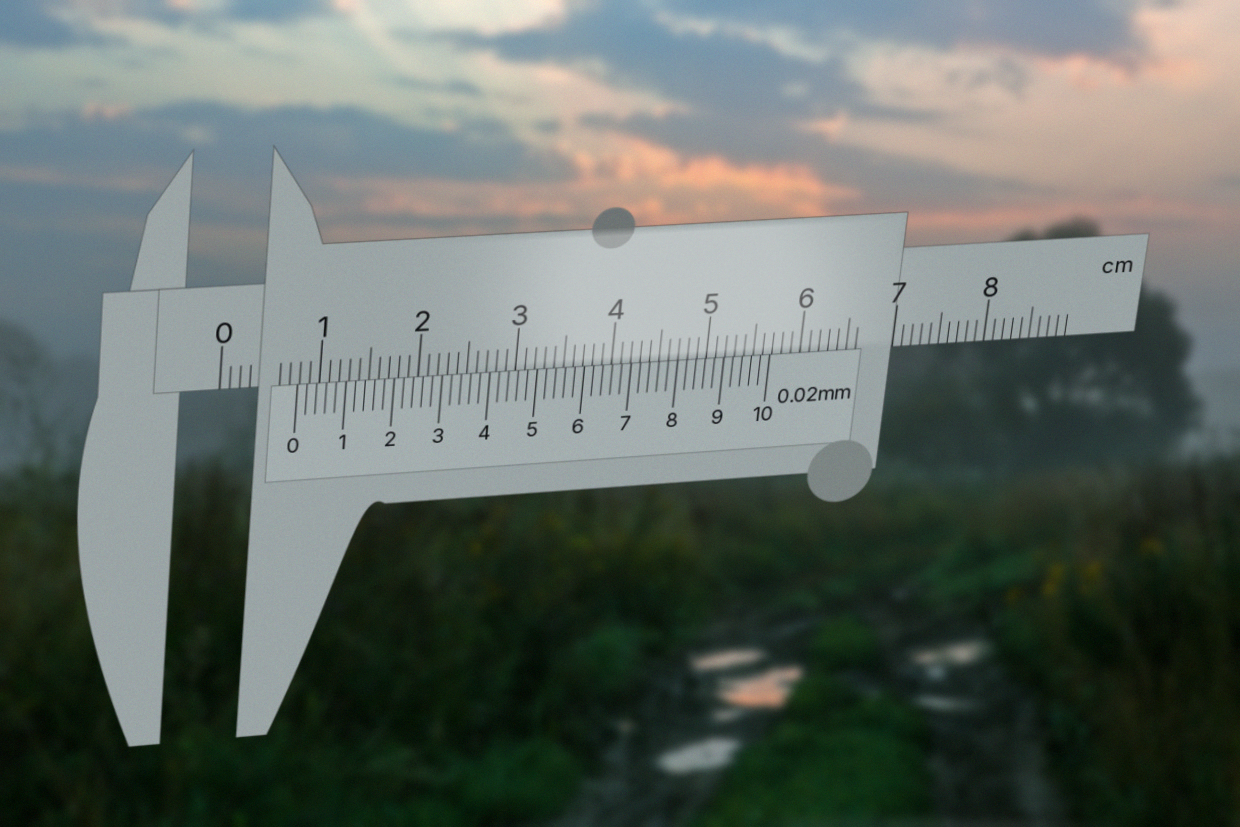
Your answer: 7.8mm
